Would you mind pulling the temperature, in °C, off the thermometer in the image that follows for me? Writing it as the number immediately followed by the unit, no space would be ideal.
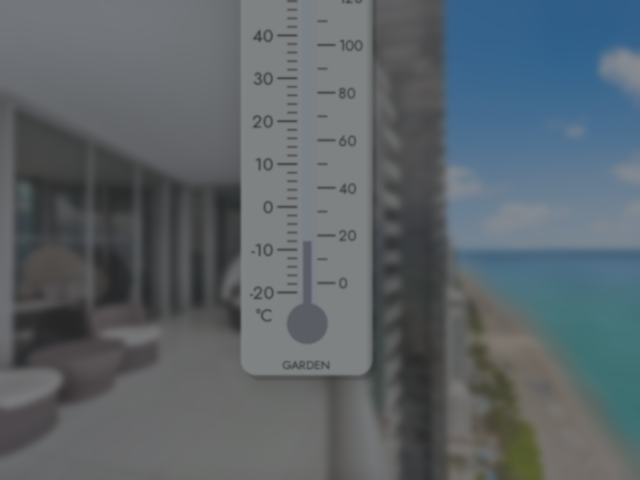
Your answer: -8°C
